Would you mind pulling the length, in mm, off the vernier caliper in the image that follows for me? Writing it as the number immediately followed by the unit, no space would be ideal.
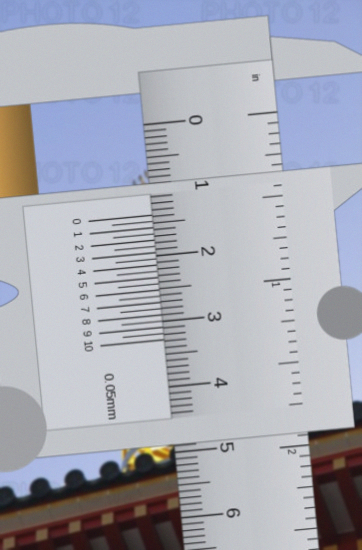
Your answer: 13.8mm
